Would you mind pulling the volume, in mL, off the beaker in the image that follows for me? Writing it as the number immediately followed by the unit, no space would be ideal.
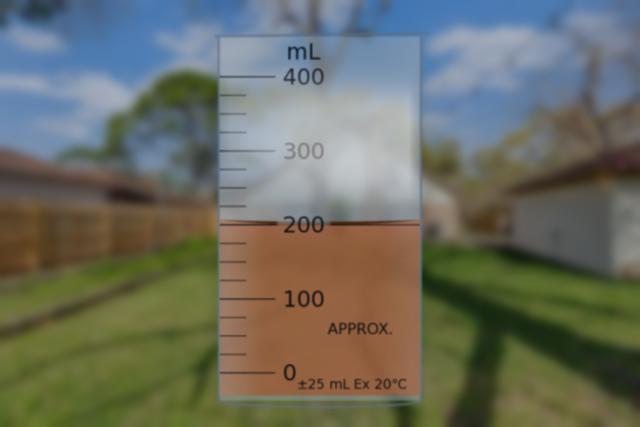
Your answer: 200mL
